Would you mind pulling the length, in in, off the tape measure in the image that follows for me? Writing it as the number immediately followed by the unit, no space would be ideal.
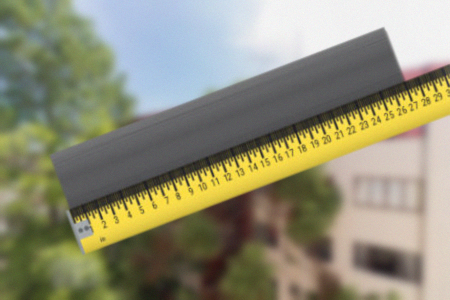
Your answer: 27in
